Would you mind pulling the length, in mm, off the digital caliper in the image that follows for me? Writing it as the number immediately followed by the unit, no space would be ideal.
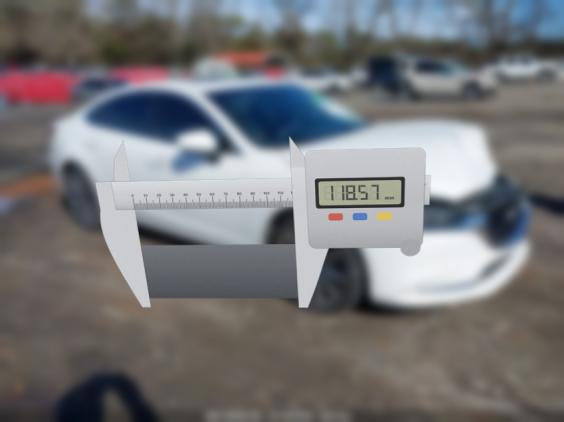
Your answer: 118.57mm
